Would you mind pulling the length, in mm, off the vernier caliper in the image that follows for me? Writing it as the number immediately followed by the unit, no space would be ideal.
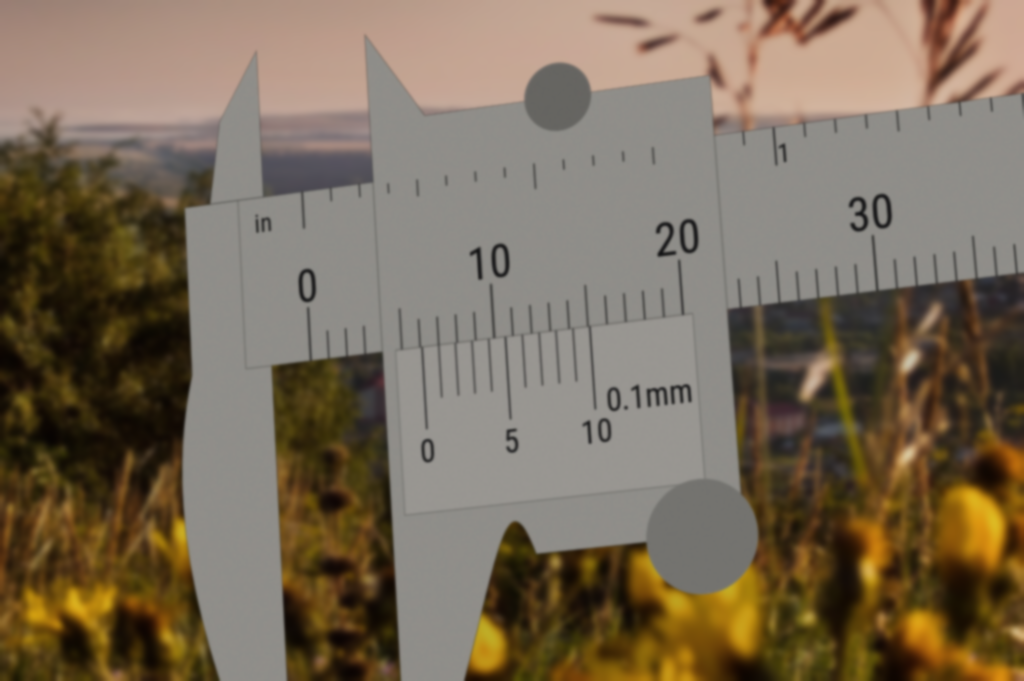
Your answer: 6.1mm
